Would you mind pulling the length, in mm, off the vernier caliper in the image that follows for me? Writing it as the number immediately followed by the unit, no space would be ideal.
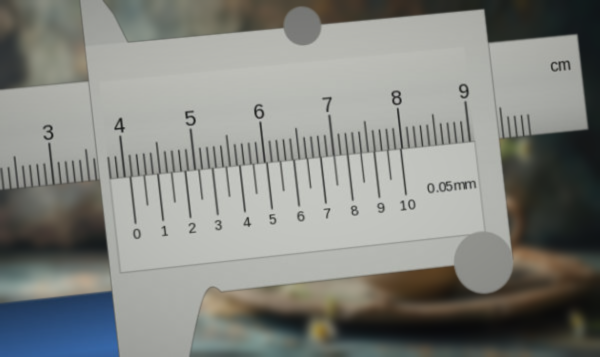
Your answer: 40.8mm
